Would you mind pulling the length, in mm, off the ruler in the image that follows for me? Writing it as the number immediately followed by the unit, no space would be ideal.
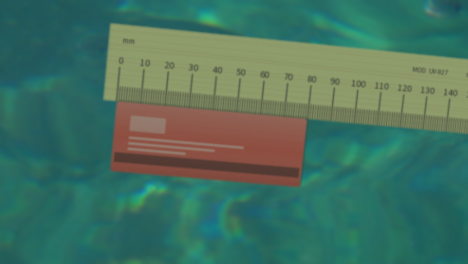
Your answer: 80mm
